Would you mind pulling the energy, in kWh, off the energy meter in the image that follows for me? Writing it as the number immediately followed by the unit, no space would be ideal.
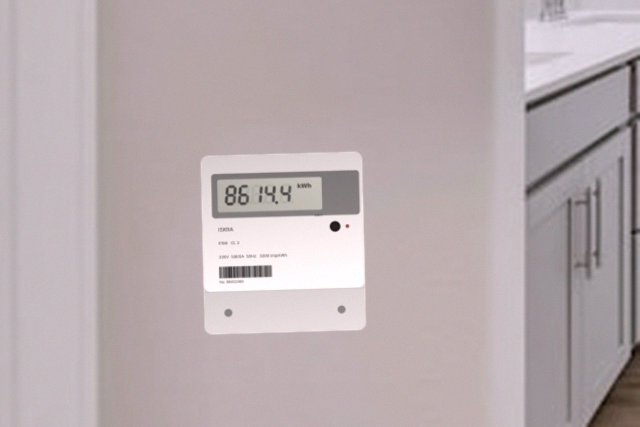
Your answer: 8614.4kWh
